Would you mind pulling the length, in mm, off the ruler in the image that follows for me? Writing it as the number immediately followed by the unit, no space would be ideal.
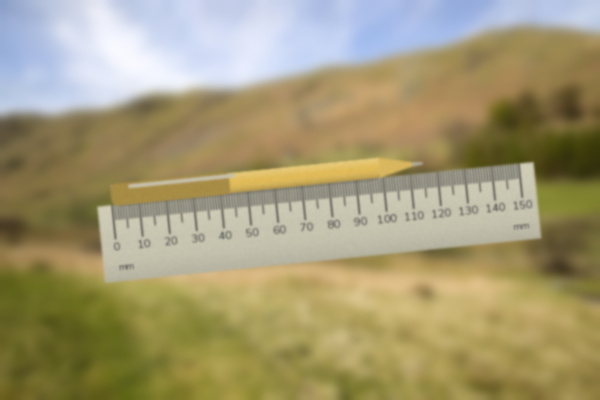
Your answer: 115mm
